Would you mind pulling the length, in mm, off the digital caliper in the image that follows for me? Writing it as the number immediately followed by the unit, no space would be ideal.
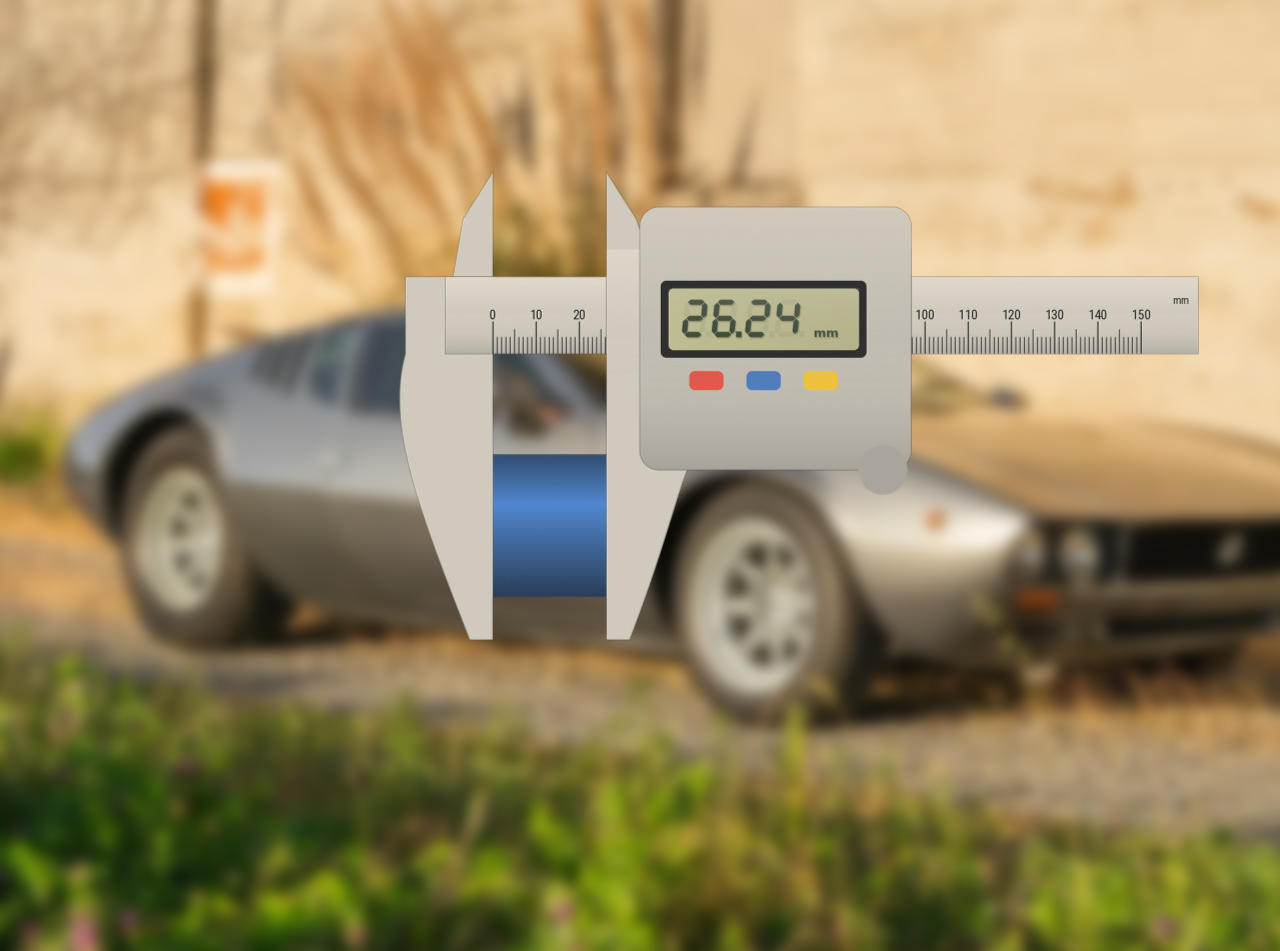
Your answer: 26.24mm
